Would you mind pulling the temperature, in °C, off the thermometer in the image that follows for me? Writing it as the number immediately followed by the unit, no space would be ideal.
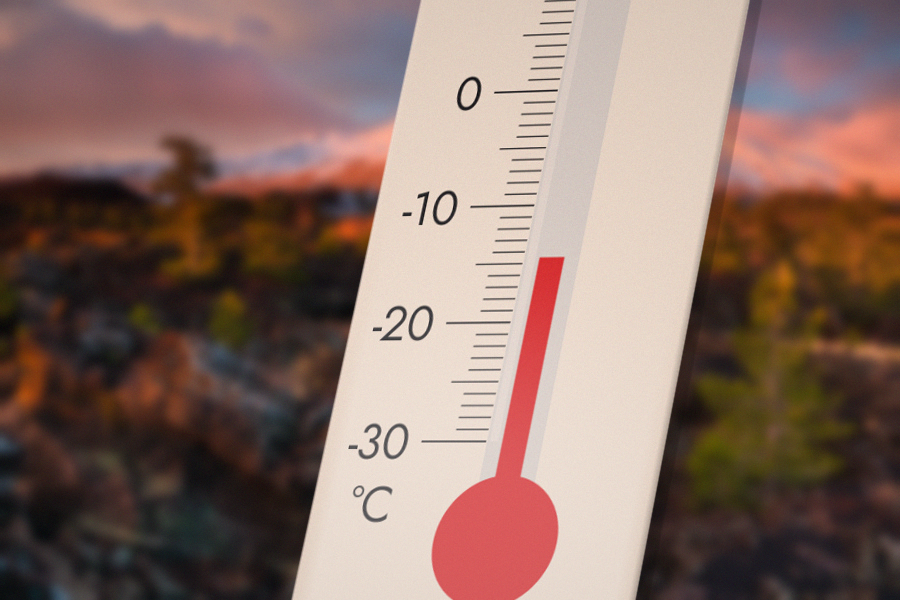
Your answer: -14.5°C
